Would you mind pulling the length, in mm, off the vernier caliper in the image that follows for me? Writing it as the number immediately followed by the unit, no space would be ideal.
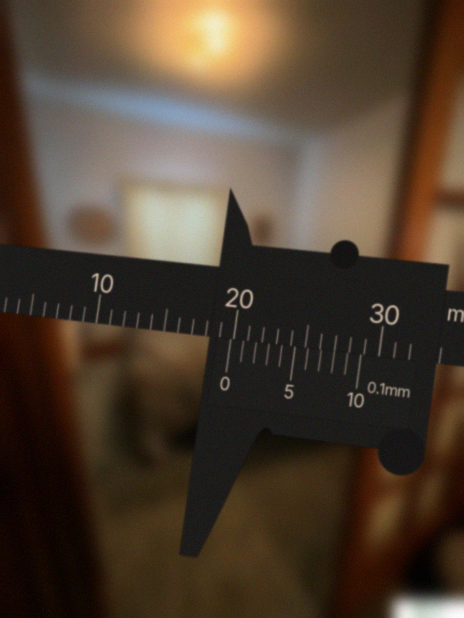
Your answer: 19.8mm
